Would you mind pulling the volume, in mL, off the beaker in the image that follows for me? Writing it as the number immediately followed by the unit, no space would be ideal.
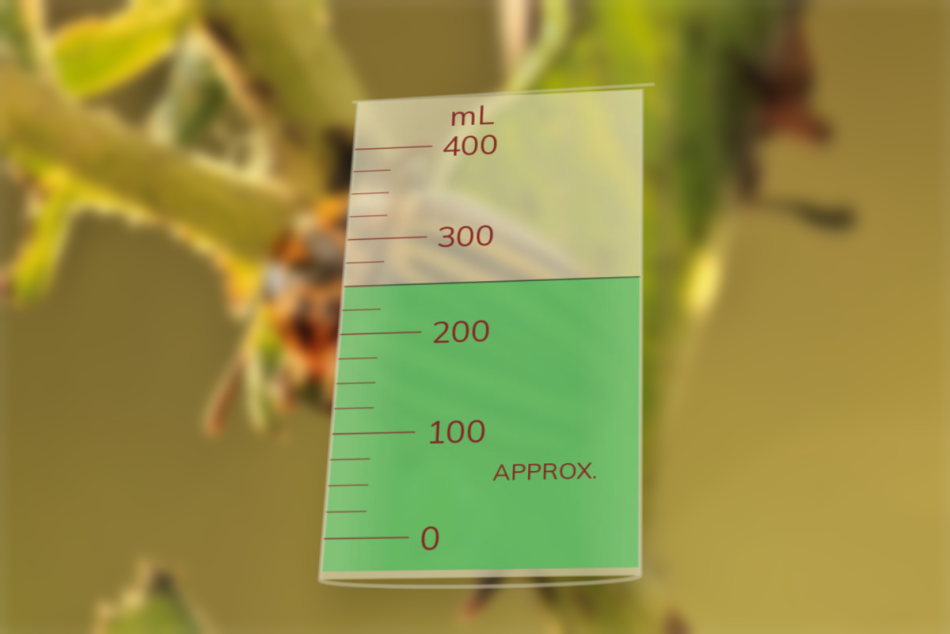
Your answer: 250mL
